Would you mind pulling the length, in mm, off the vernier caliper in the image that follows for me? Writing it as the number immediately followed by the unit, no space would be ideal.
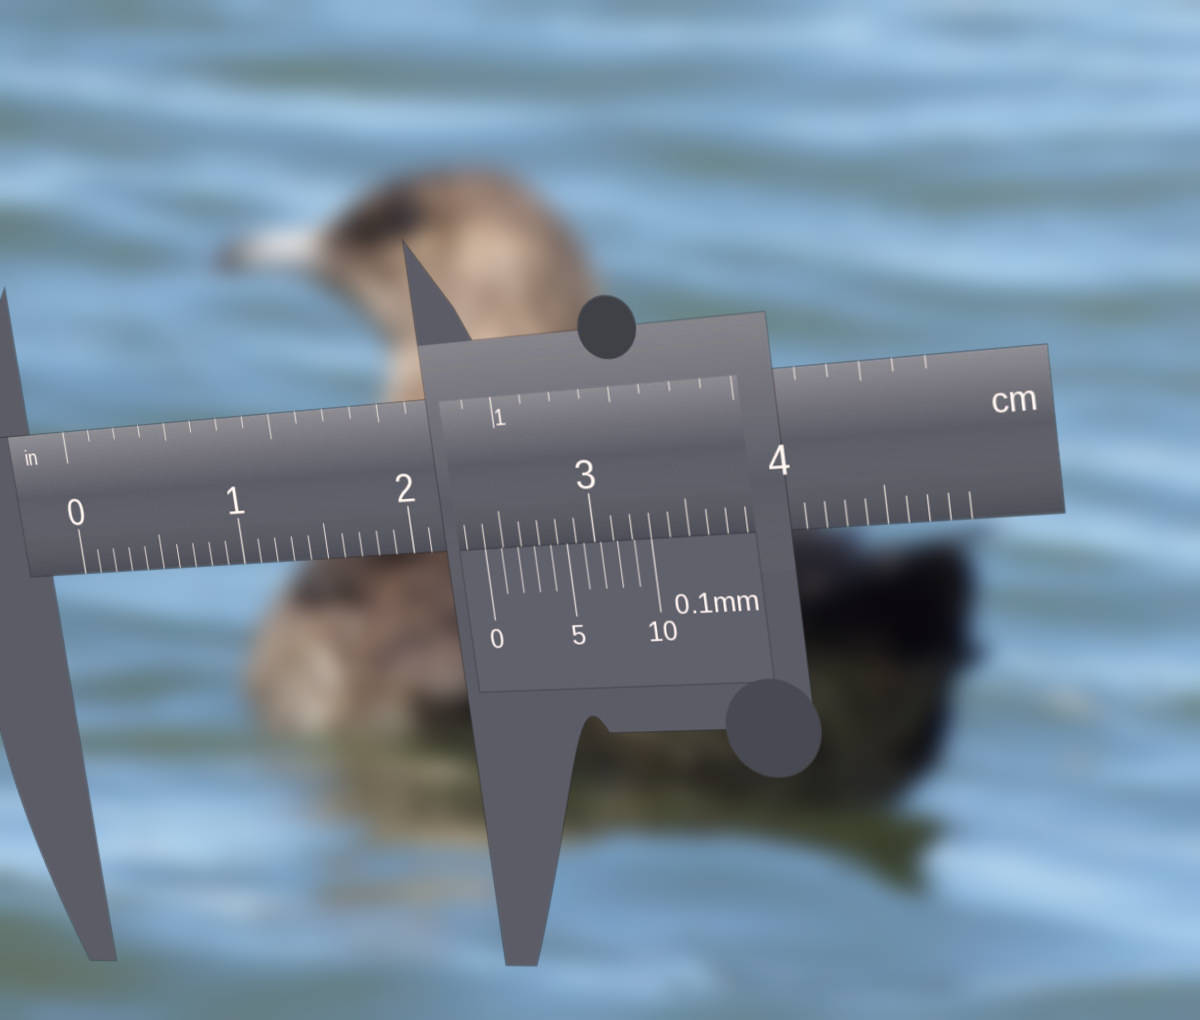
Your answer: 24.0mm
